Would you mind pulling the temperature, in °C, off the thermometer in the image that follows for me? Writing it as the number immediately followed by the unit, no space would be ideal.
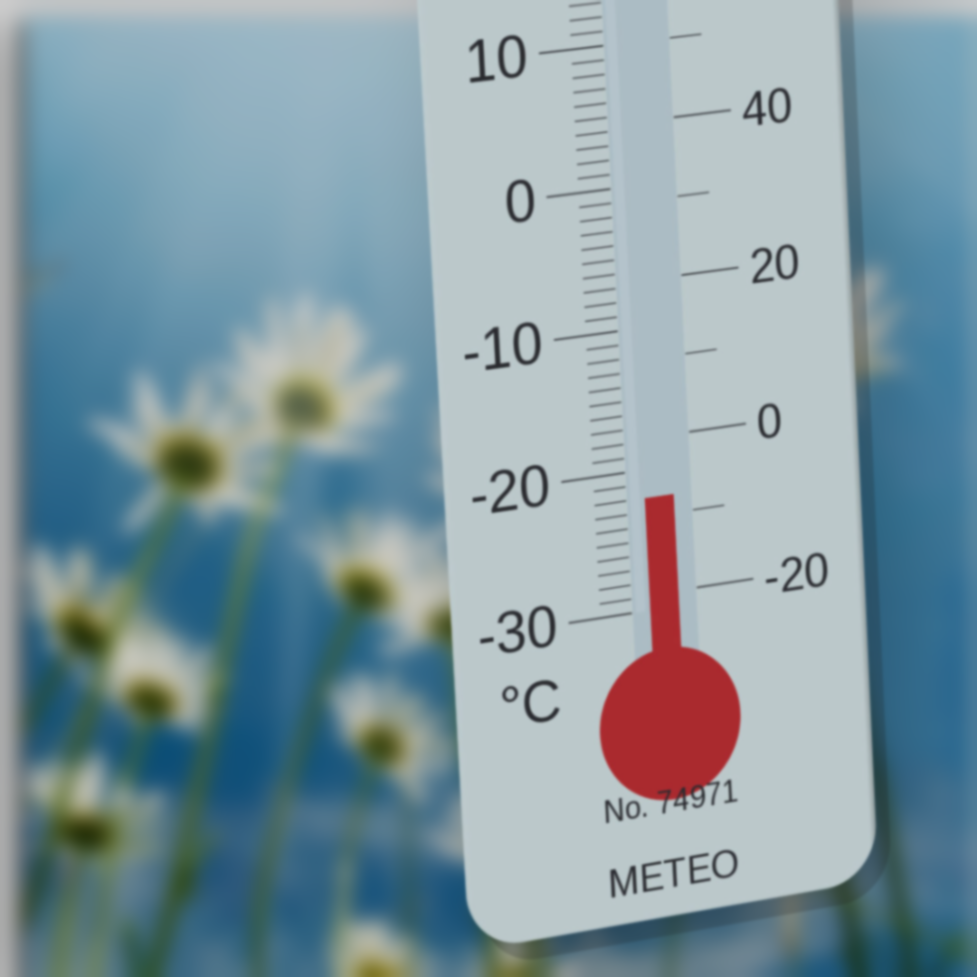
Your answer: -22°C
